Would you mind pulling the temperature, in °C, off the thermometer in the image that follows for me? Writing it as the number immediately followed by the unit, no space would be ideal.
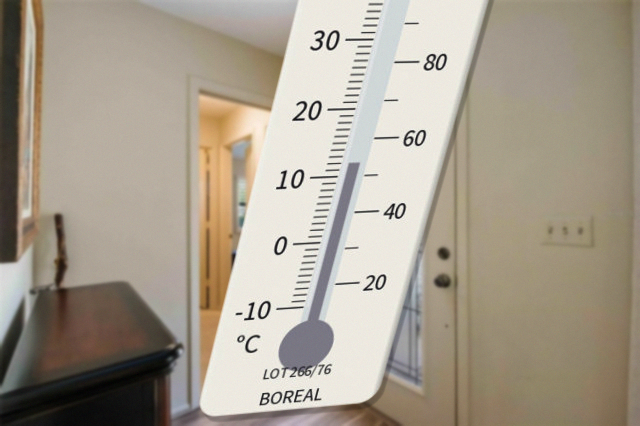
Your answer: 12°C
